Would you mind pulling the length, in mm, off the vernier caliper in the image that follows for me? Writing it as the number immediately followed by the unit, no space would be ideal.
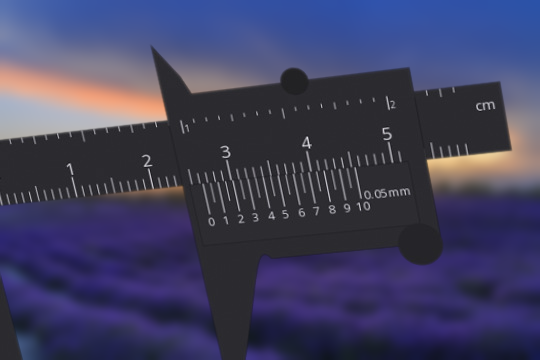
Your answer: 26.4mm
